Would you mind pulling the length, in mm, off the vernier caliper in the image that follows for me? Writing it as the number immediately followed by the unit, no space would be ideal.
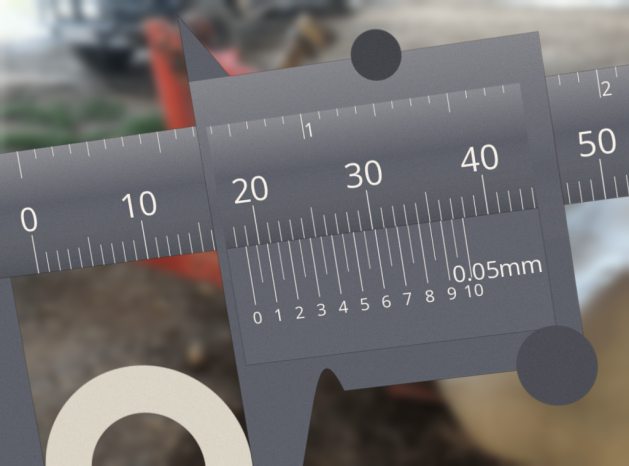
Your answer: 18.8mm
